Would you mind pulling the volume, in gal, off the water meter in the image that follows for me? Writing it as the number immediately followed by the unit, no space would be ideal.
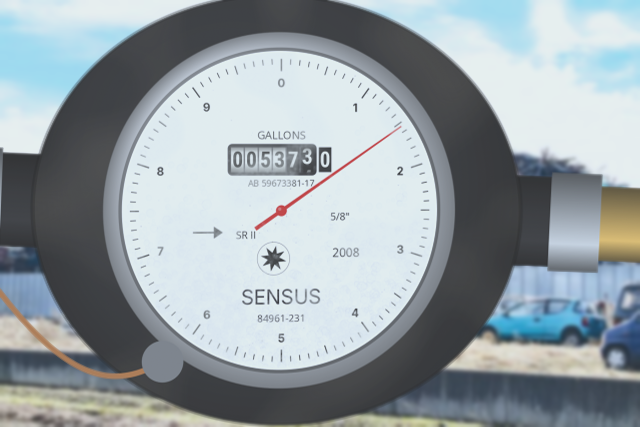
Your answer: 53731.5gal
